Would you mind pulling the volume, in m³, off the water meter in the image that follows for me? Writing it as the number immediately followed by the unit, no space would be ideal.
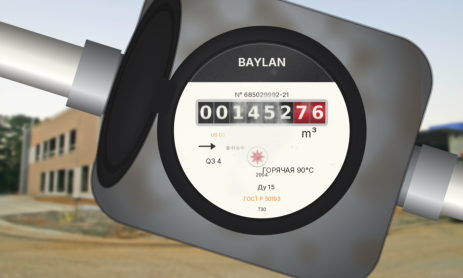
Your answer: 1452.76m³
